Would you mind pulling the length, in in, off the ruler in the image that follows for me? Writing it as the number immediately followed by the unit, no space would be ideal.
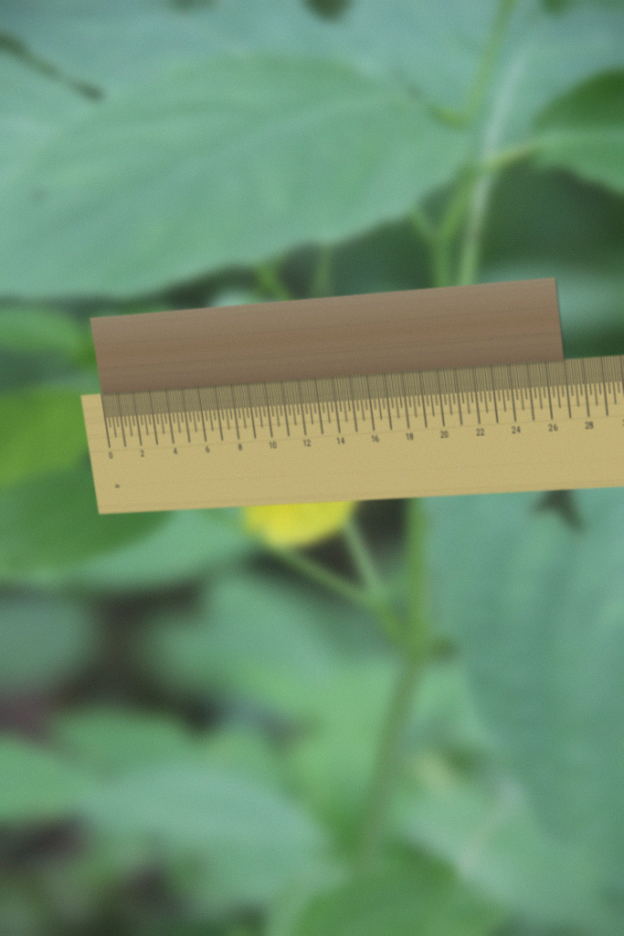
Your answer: 27in
